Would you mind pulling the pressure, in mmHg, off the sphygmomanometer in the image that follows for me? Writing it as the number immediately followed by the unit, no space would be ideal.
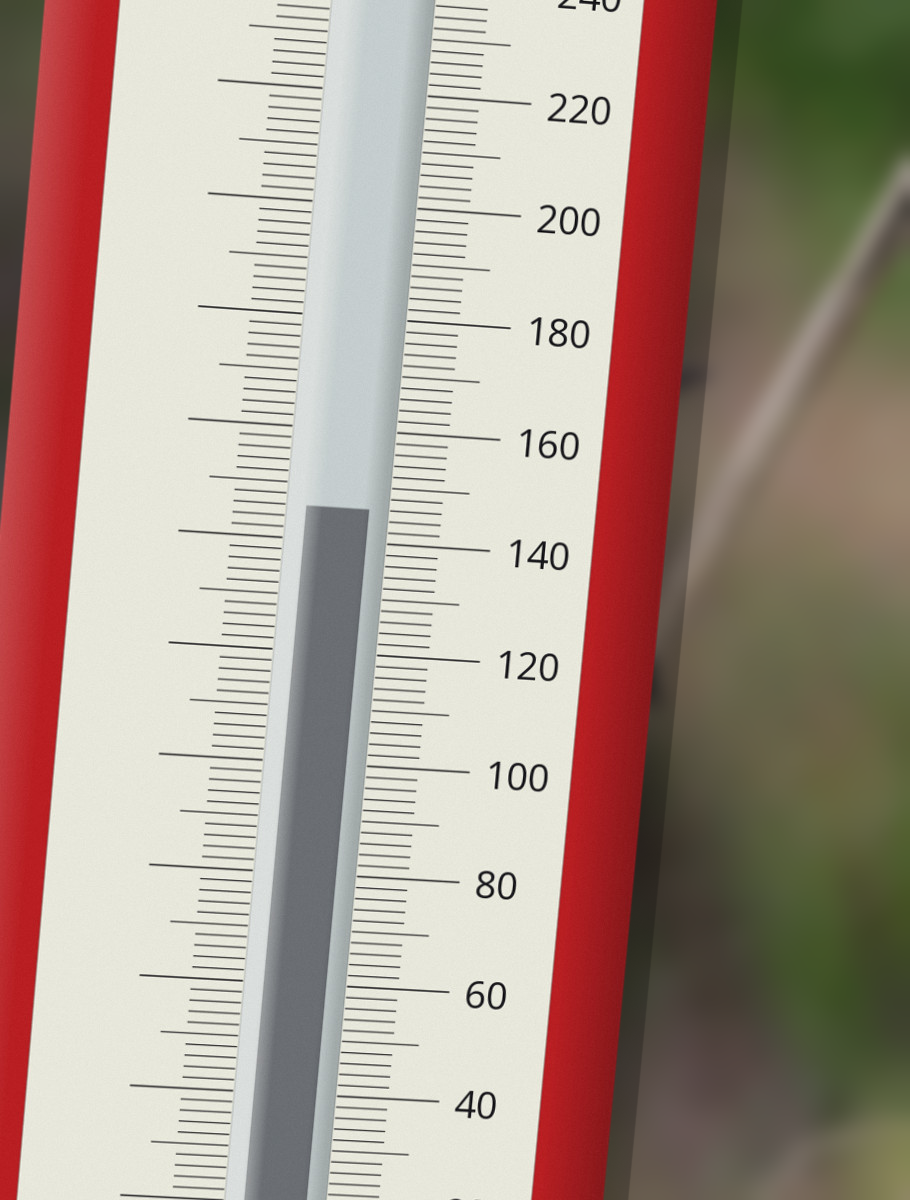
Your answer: 146mmHg
